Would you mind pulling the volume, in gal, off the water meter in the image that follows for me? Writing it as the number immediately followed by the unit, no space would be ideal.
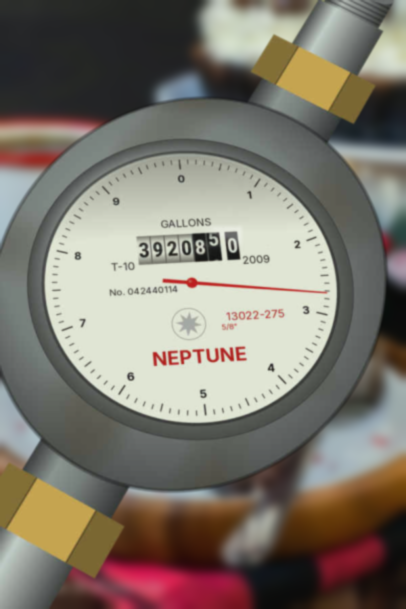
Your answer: 3920852.7gal
